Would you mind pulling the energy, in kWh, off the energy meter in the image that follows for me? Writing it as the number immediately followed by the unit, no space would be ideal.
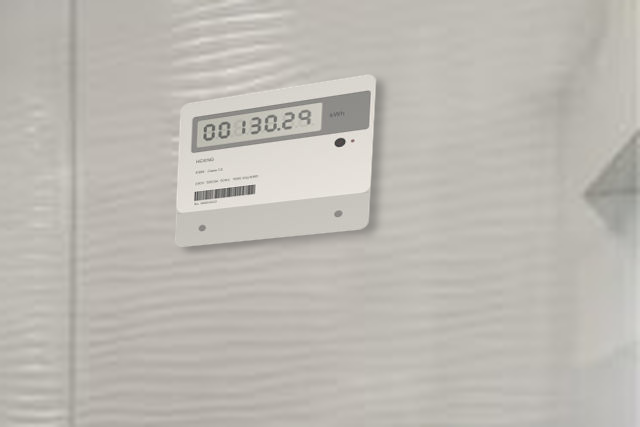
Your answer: 130.29kWh
